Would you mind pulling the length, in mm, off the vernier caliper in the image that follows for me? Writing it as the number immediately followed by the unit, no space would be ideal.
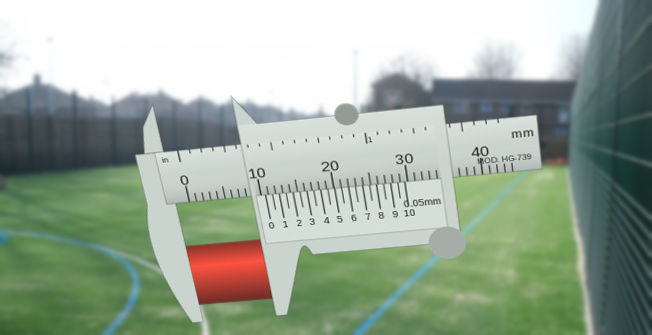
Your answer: 10.6mm
